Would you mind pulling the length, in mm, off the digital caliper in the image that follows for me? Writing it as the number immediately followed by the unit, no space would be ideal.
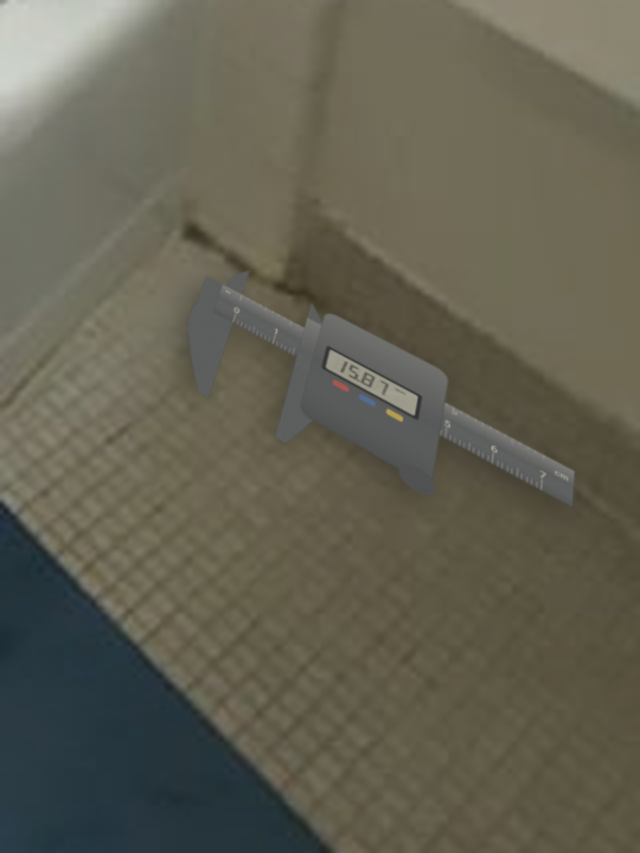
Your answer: 15.87mm
